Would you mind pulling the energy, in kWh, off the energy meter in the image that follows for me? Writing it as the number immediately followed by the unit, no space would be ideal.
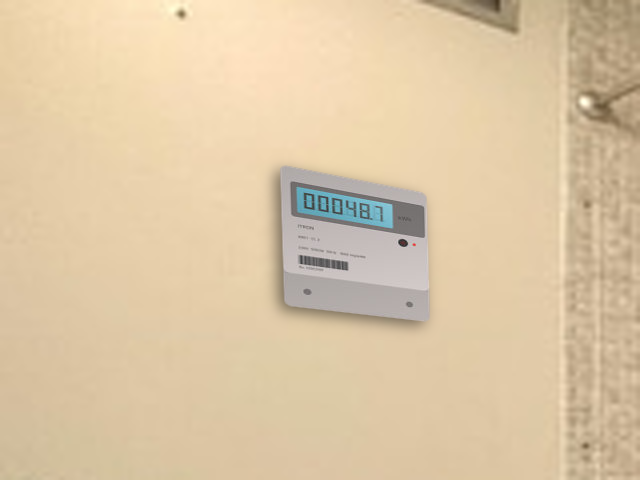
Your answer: 48.7kWh
